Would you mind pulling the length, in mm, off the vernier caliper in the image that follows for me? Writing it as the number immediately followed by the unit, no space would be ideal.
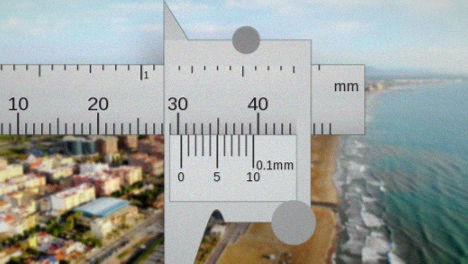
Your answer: 30.4mm
